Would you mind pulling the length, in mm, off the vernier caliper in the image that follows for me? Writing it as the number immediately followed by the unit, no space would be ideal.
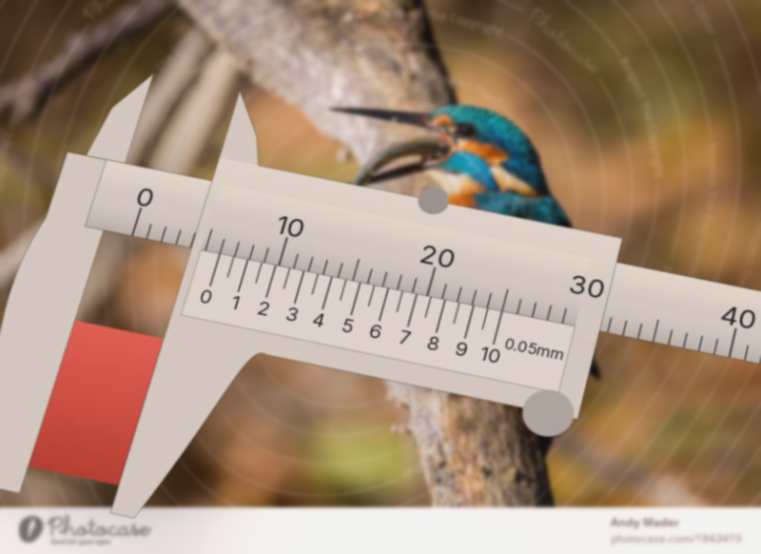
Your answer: 6.0mm
